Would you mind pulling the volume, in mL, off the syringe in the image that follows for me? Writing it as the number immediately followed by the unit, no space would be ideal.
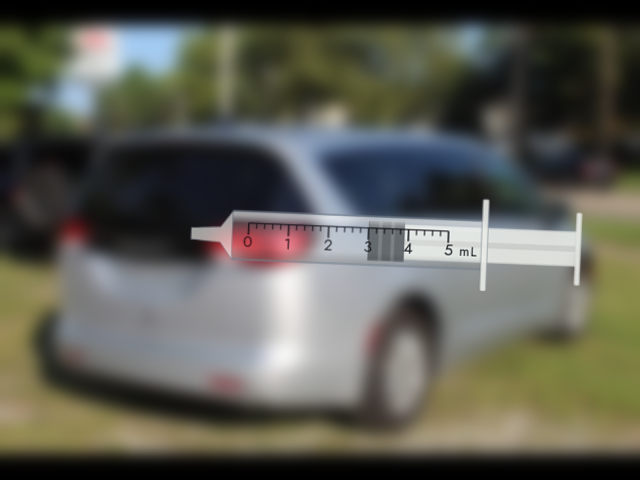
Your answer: 3mL
